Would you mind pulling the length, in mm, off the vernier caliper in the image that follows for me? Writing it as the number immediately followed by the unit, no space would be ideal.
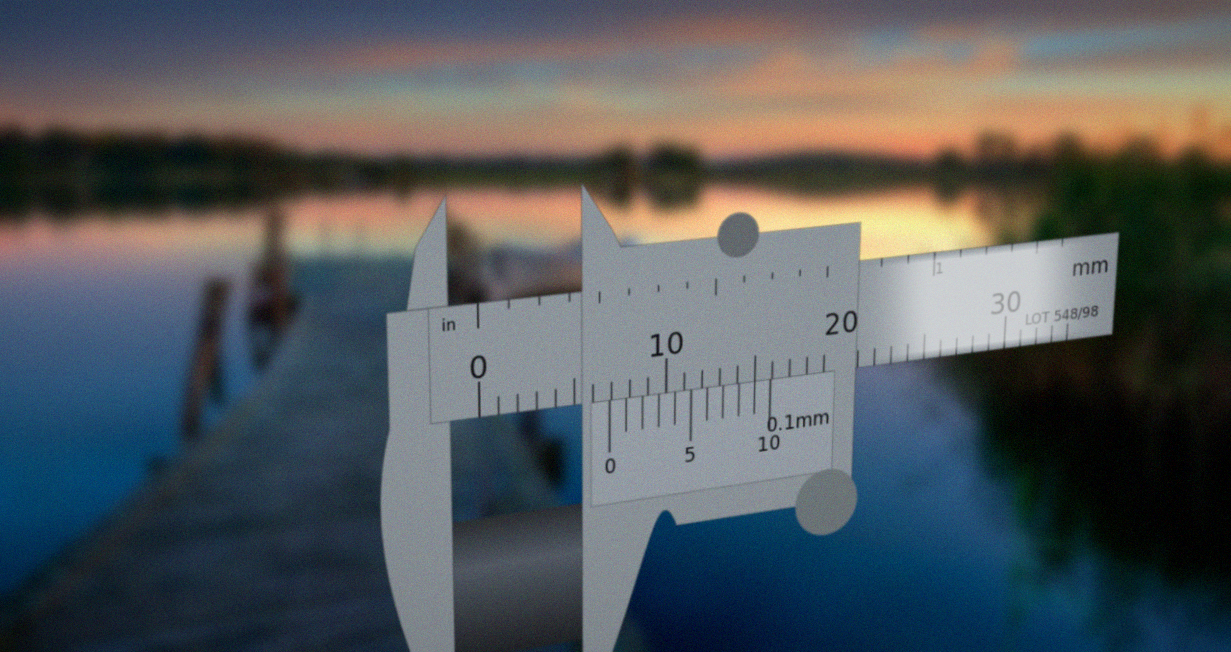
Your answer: 6.9mm
